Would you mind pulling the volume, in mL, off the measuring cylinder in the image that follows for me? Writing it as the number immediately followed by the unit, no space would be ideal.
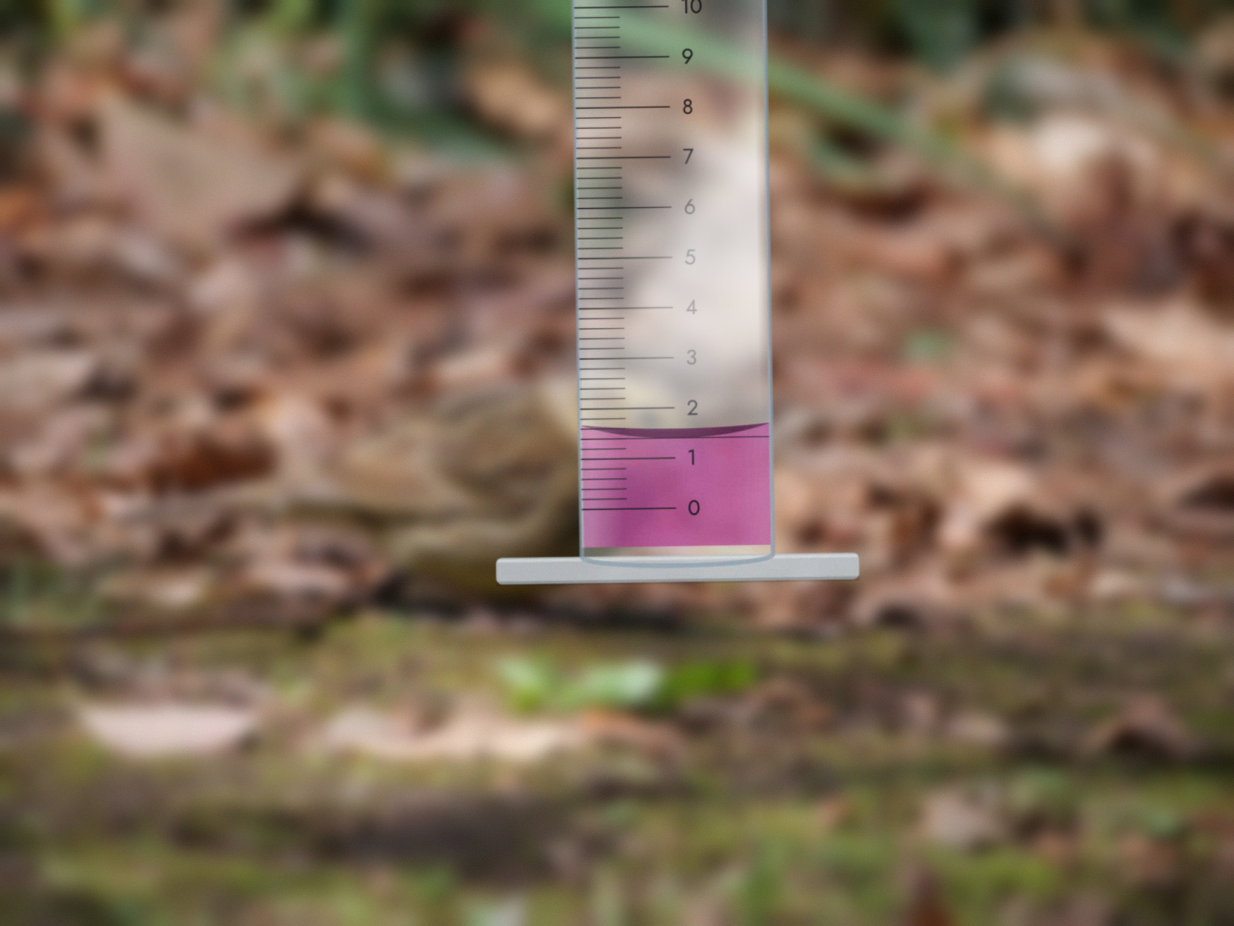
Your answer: 1.4mL
